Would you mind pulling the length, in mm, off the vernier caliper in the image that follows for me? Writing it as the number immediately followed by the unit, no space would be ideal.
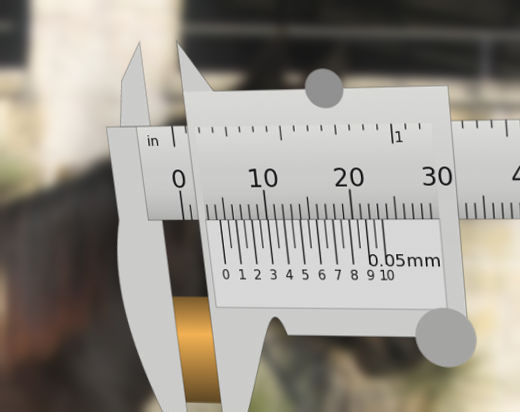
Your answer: 4.4mm
